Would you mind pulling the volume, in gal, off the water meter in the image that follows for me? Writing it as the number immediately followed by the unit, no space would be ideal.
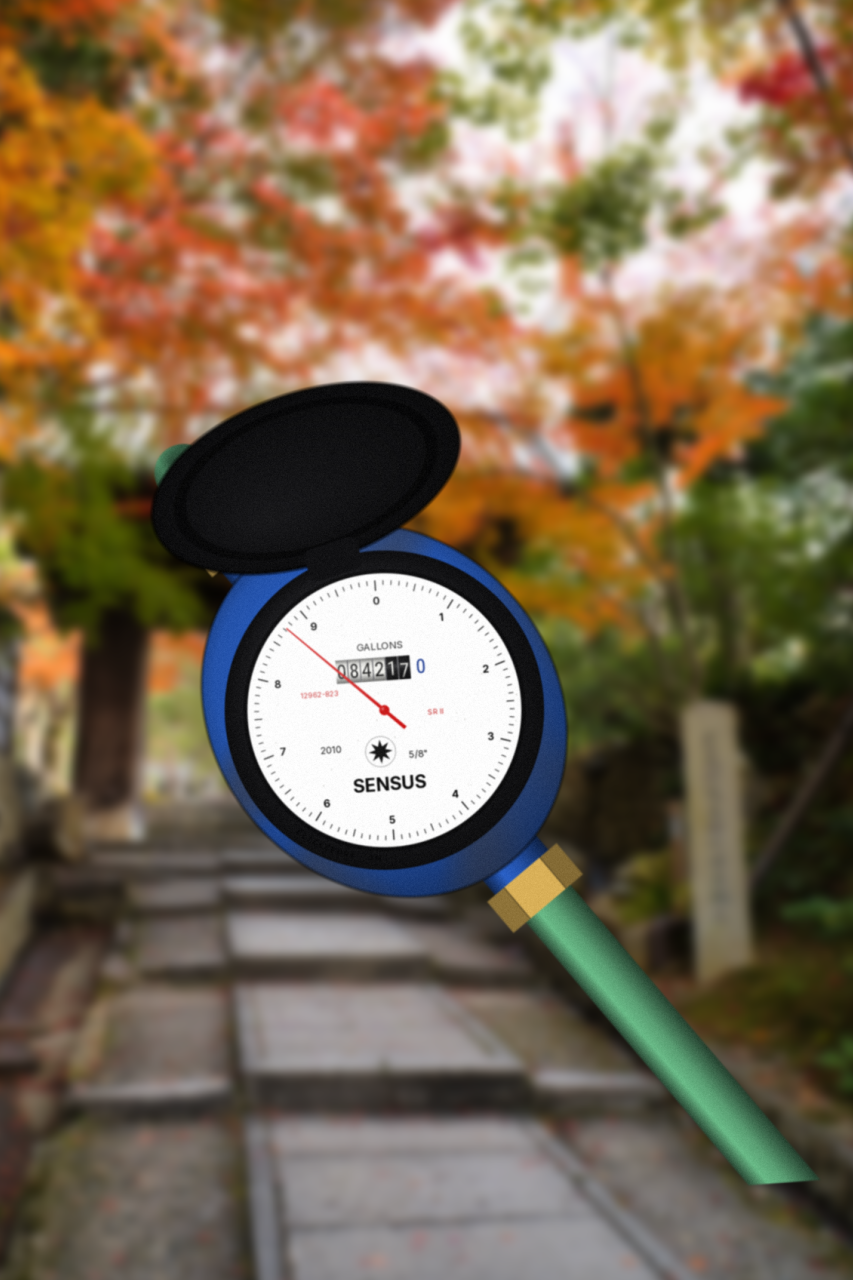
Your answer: 842168.7gal
